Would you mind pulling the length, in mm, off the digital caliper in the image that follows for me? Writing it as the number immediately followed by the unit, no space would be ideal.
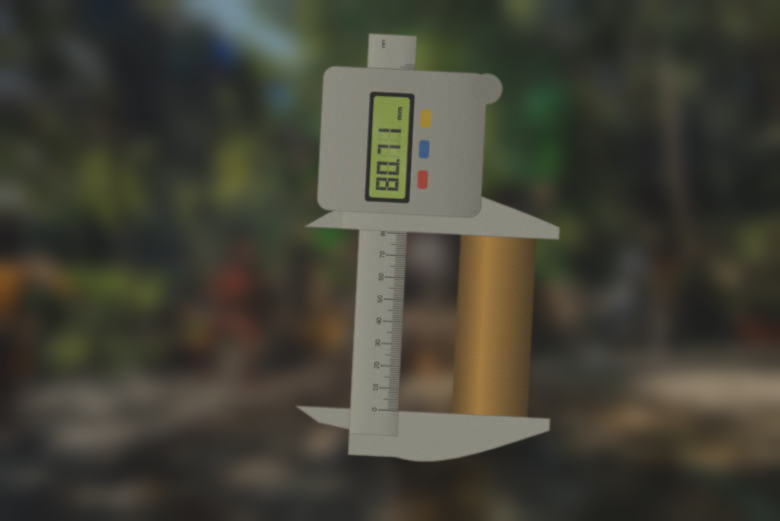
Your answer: 80.71mm
